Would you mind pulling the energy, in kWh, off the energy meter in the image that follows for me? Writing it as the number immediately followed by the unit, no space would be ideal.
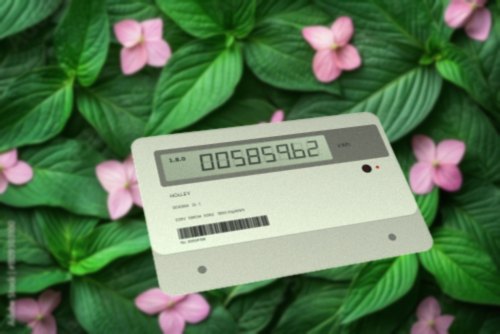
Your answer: 5859.62kWh
